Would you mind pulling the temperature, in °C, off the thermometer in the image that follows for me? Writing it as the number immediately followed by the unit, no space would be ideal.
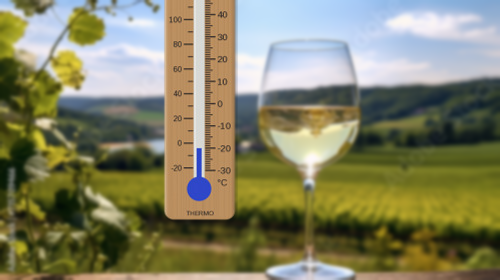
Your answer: -20°C
